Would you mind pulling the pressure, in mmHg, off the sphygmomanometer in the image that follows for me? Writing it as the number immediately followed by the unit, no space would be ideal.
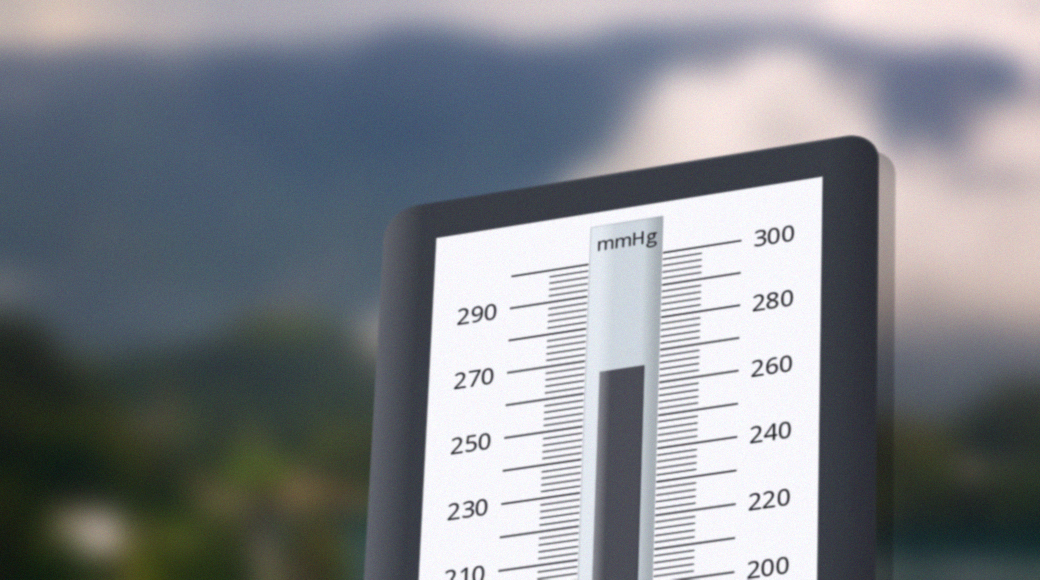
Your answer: 266mmHg
